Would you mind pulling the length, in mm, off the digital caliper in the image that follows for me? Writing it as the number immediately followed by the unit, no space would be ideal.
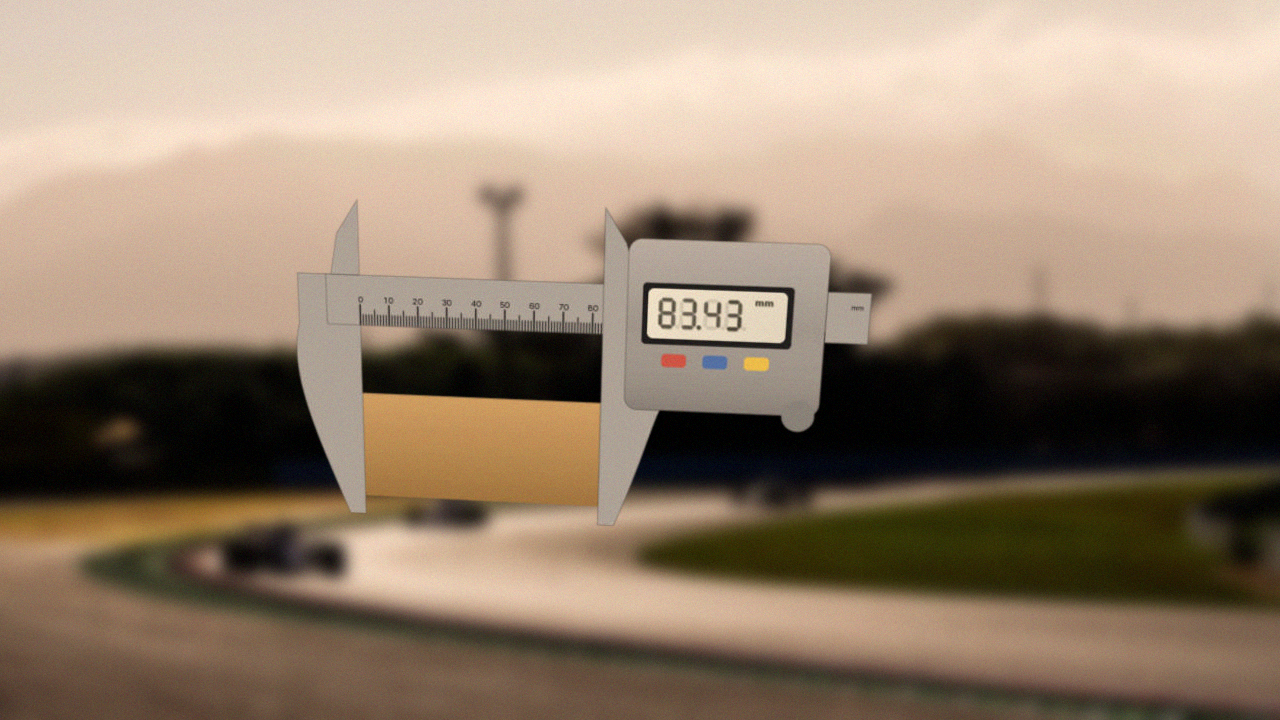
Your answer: 83.43mm
